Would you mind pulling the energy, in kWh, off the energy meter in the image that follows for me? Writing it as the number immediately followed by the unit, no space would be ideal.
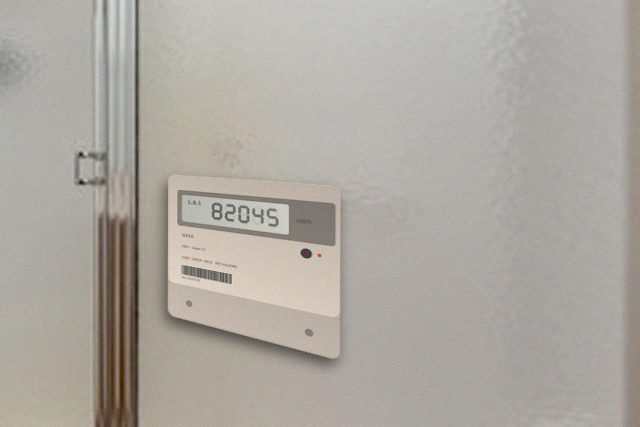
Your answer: 82045kWh
